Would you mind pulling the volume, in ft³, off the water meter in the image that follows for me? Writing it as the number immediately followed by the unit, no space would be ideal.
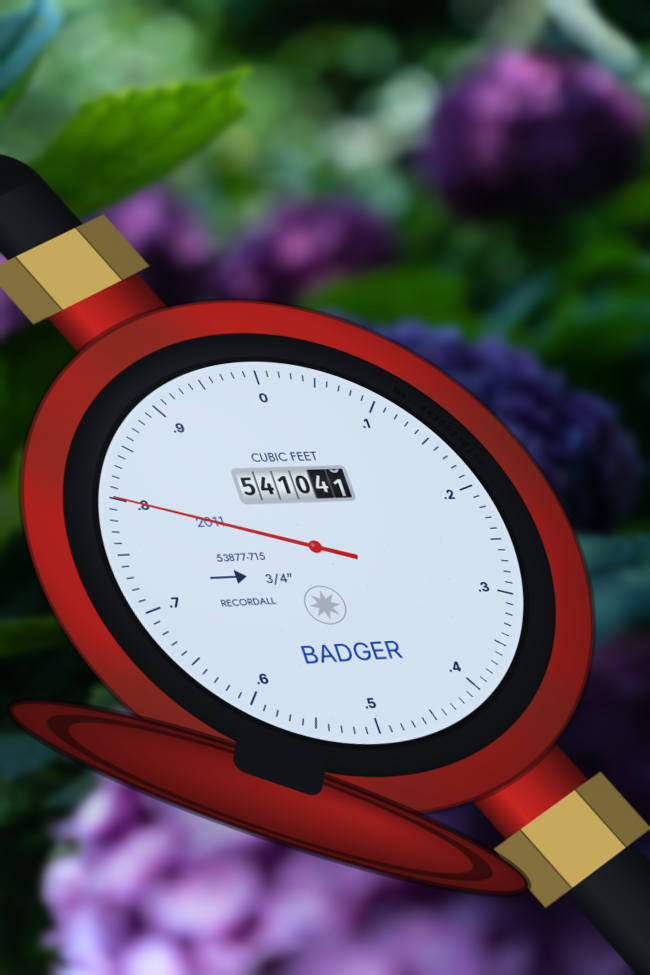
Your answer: 541040.80ft³
